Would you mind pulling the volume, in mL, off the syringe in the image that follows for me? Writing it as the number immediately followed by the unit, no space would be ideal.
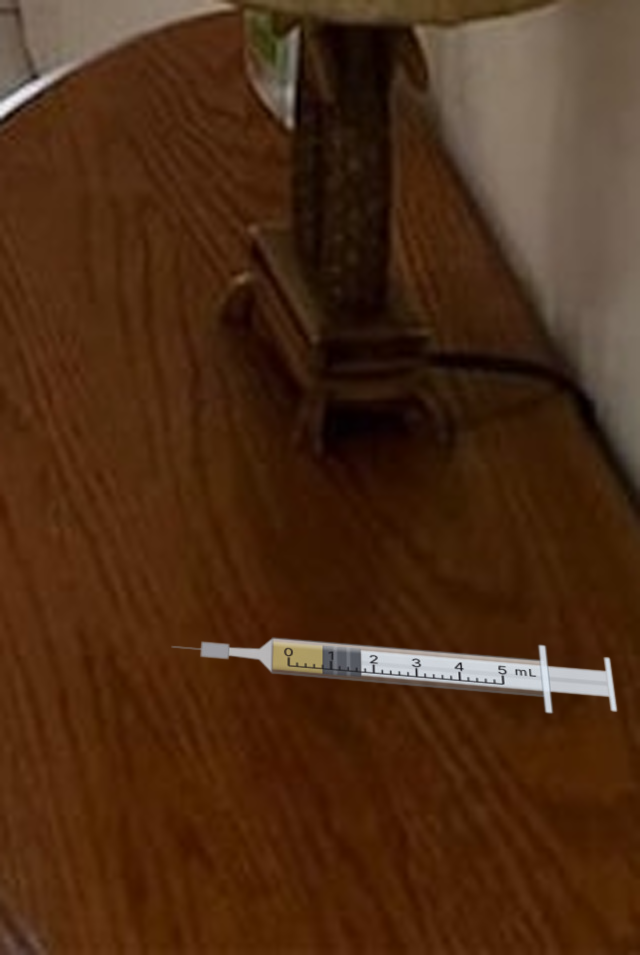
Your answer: 0.8mL
